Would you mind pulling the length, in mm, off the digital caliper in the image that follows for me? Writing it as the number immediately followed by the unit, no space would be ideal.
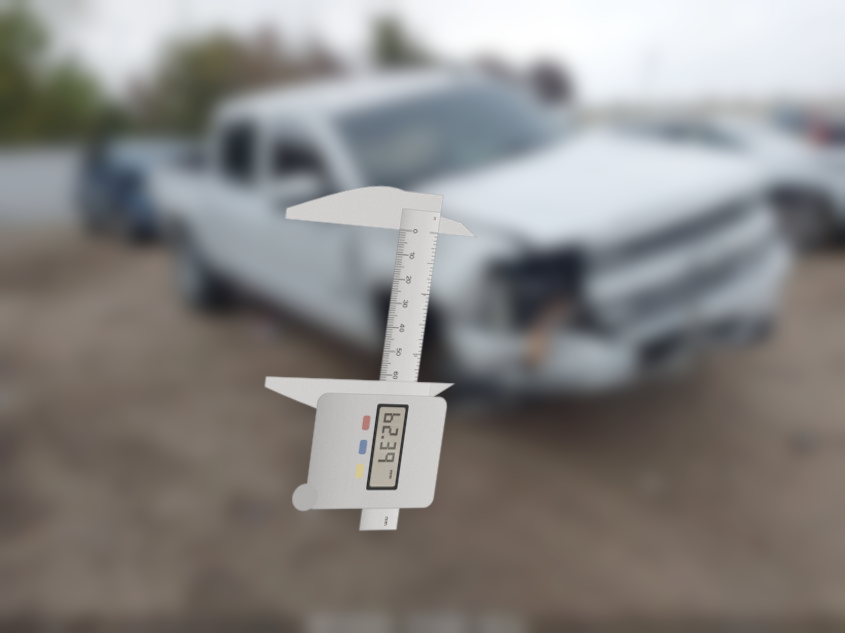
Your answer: 62.39mm
